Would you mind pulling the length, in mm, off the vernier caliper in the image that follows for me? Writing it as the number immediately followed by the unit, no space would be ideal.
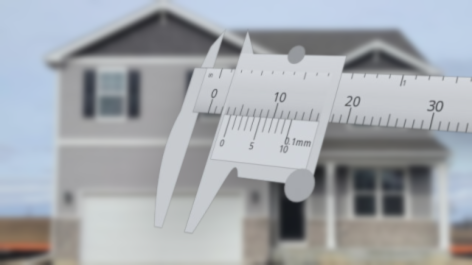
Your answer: 3.6mm
